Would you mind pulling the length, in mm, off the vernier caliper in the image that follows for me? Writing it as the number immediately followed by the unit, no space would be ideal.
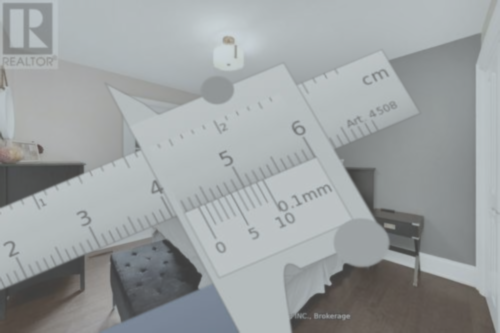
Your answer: 43.6mm
